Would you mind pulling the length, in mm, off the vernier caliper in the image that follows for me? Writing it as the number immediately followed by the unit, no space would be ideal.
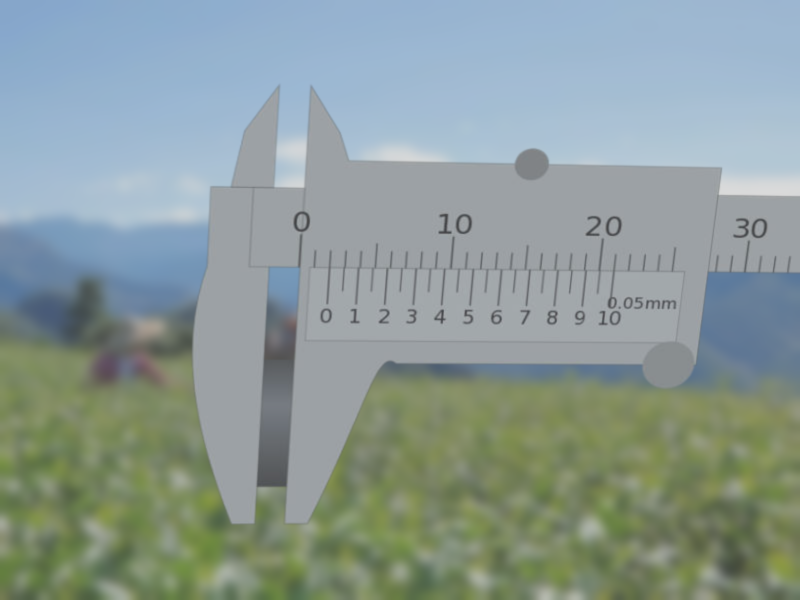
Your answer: 2.0mm
